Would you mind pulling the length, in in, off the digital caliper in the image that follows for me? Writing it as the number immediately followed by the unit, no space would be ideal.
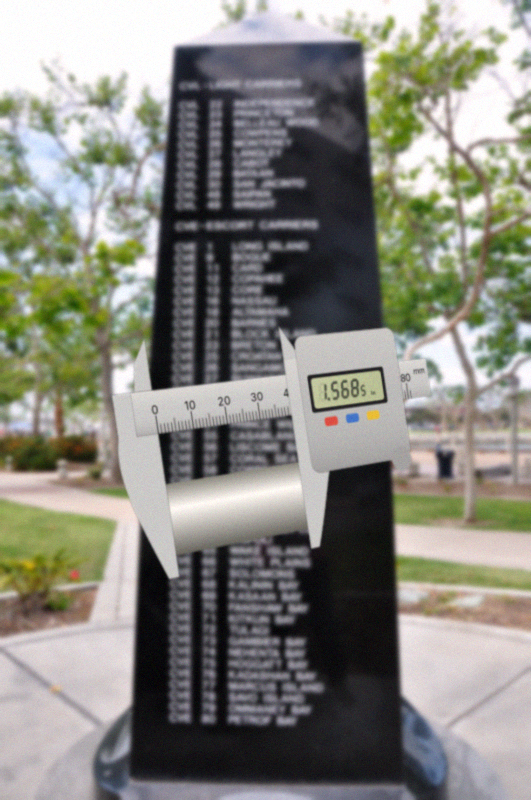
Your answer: 1.5685in
